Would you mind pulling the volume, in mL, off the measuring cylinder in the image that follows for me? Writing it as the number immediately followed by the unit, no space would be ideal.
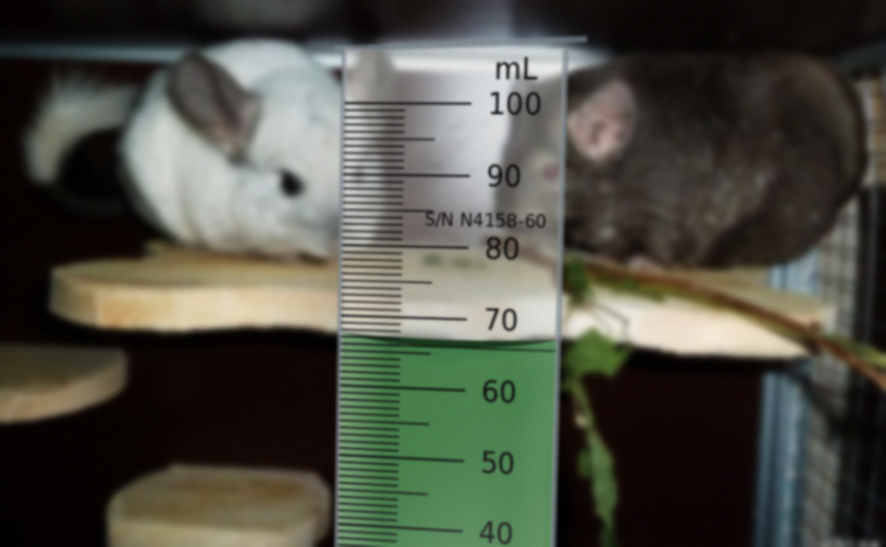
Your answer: 66mL
